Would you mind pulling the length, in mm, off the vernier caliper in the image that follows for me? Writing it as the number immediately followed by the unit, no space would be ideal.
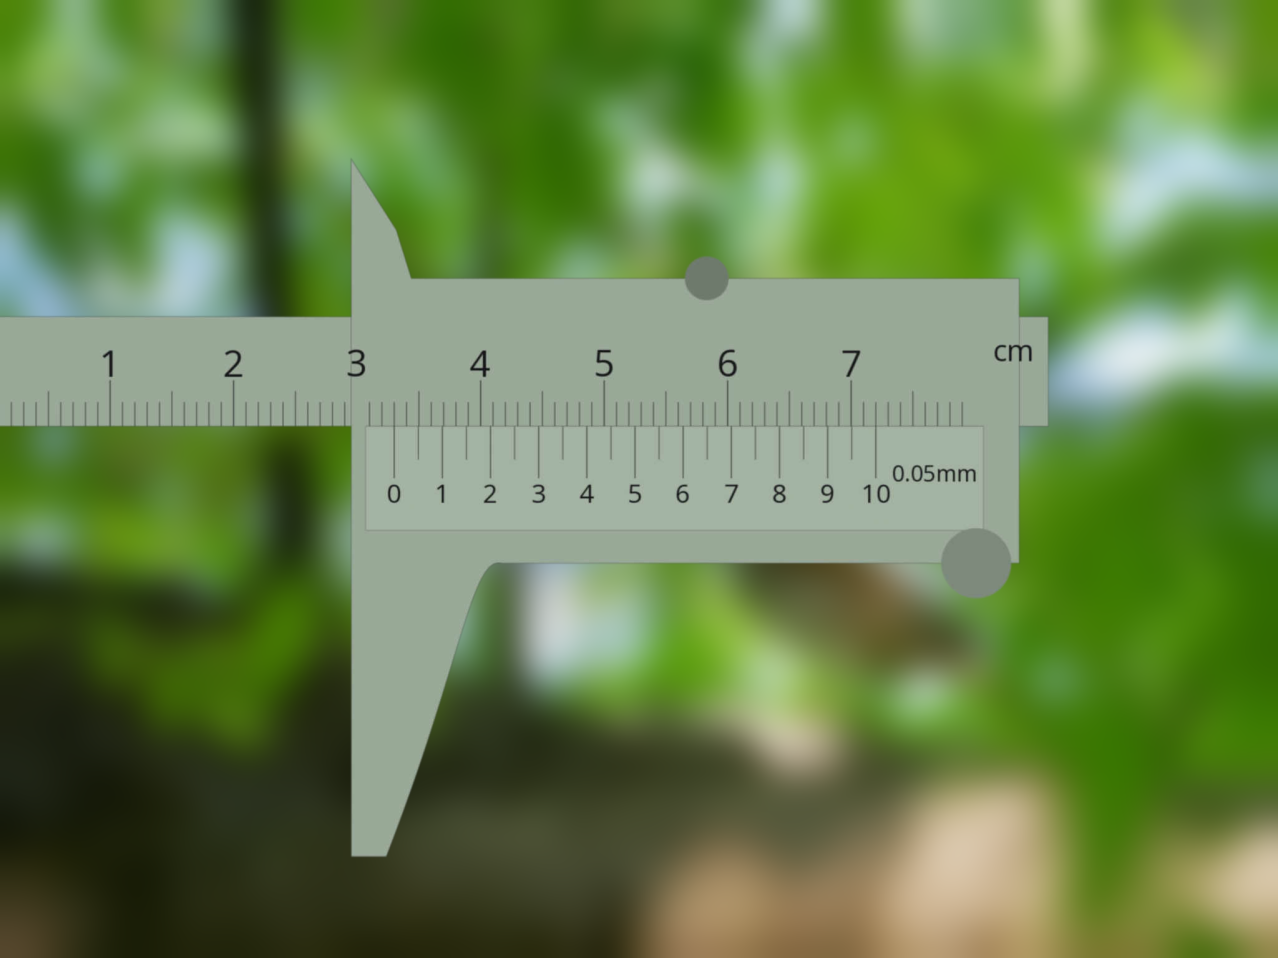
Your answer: 33.0mm
